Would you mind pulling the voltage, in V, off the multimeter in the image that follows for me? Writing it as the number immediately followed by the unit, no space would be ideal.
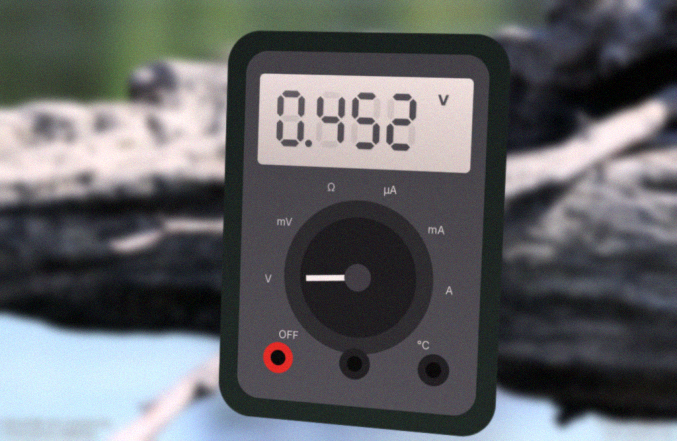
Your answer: 0.452V
